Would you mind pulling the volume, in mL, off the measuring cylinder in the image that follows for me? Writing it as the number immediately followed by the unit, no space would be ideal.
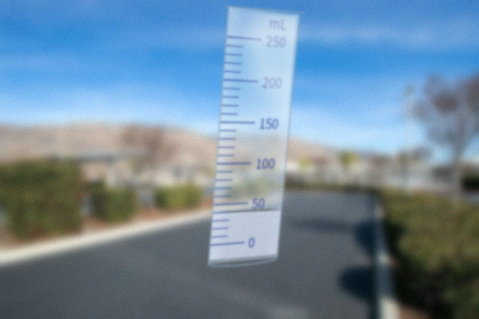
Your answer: 40mL
